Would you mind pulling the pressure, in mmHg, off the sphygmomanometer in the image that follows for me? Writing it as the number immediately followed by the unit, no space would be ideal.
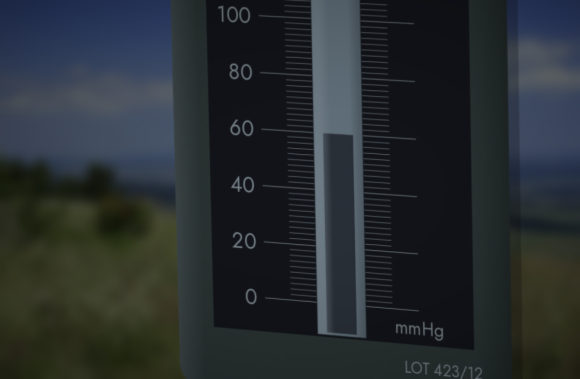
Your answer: 60mmHg
